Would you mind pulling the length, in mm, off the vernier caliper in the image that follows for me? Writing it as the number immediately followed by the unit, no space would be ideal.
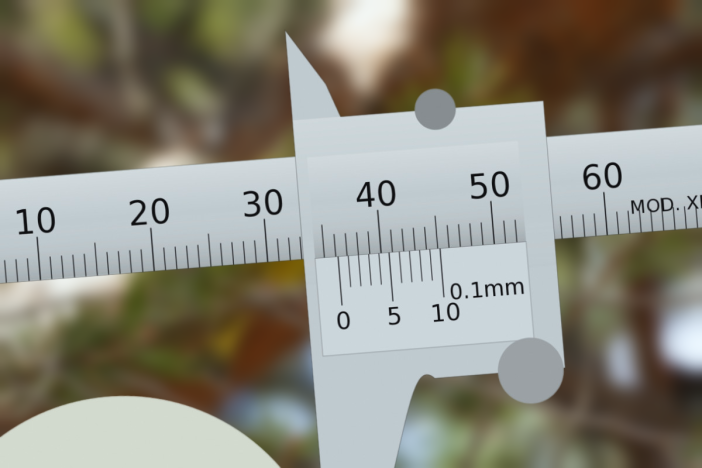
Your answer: 36.2mm
